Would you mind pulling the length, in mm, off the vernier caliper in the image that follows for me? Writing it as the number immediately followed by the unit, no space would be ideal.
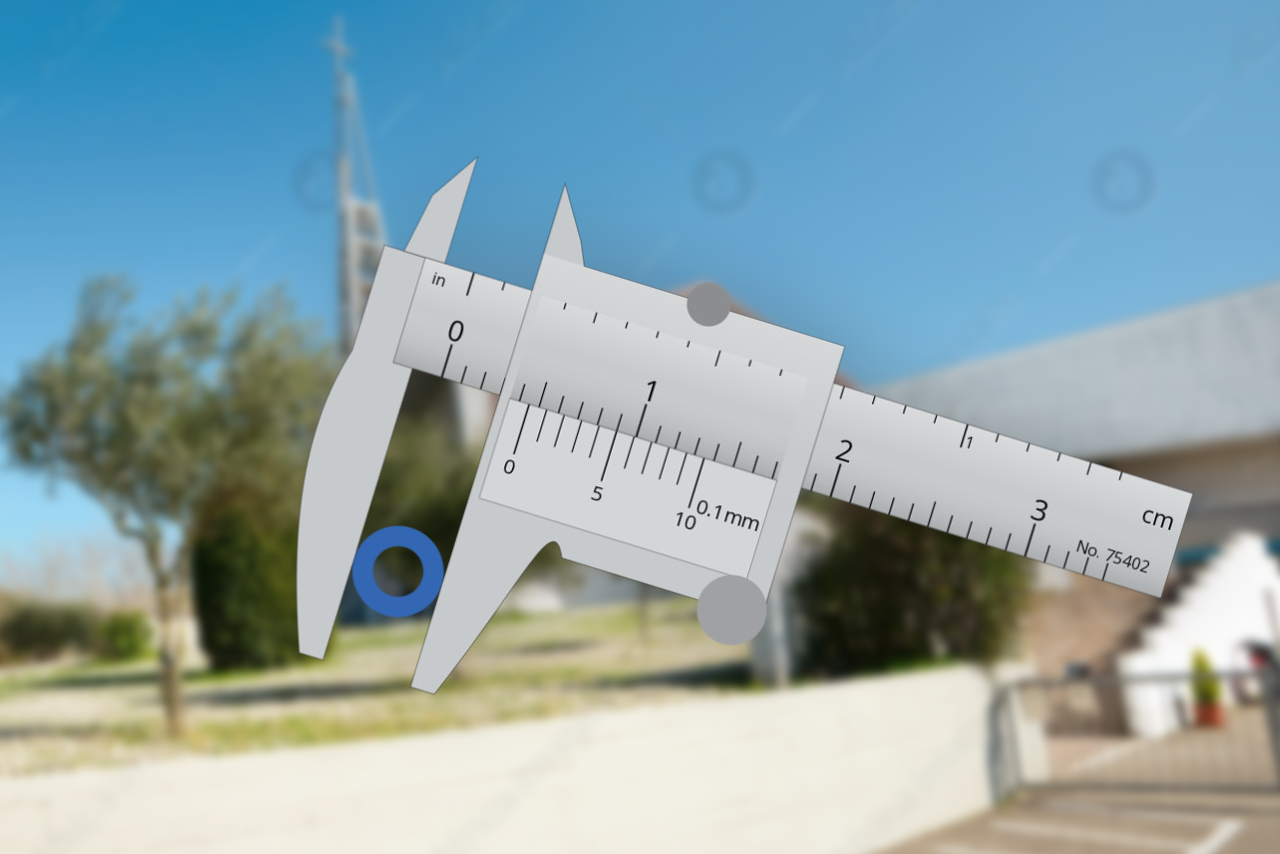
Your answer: 4.5mm
